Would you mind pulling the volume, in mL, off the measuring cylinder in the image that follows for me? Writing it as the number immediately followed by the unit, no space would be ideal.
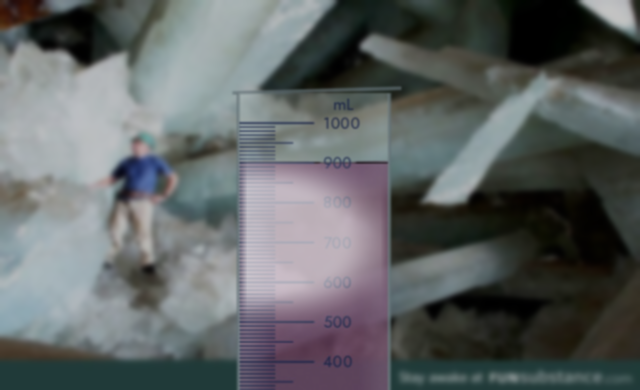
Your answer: 900mL
